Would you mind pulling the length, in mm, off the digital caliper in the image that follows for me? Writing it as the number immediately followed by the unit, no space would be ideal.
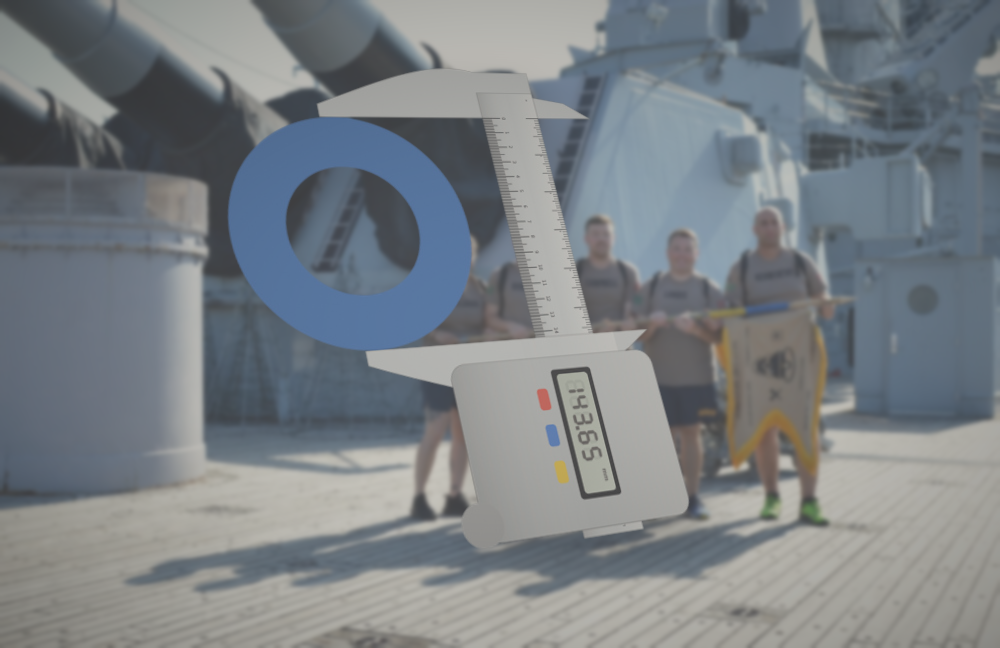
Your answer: 143.65mm
